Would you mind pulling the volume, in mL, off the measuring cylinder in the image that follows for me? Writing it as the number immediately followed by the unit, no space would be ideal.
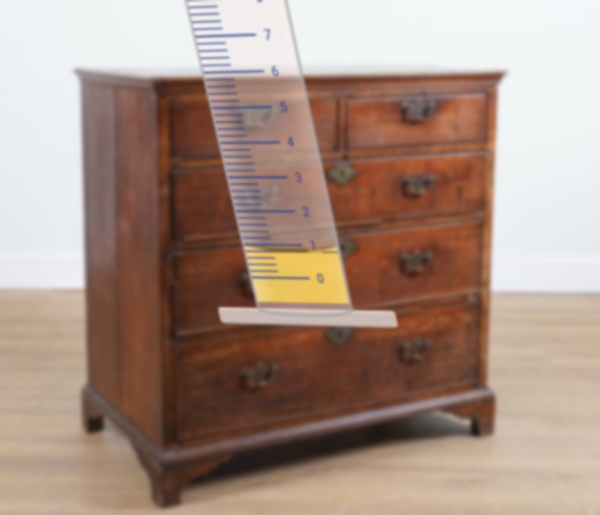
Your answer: 0.8mL
